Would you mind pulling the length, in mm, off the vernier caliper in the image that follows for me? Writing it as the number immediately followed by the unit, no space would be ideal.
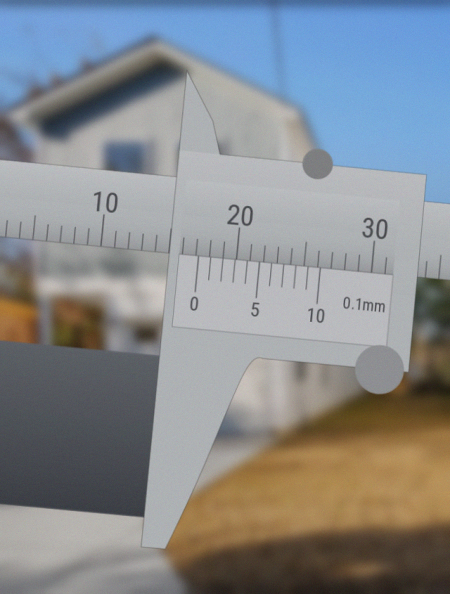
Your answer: 17.2mm
